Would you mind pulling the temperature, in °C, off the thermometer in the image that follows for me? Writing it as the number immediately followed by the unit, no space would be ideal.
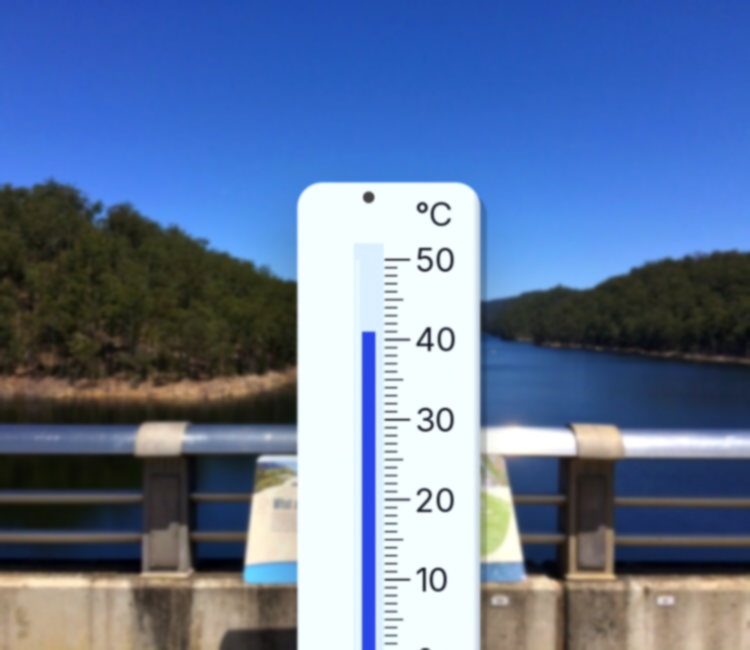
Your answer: 41°C
